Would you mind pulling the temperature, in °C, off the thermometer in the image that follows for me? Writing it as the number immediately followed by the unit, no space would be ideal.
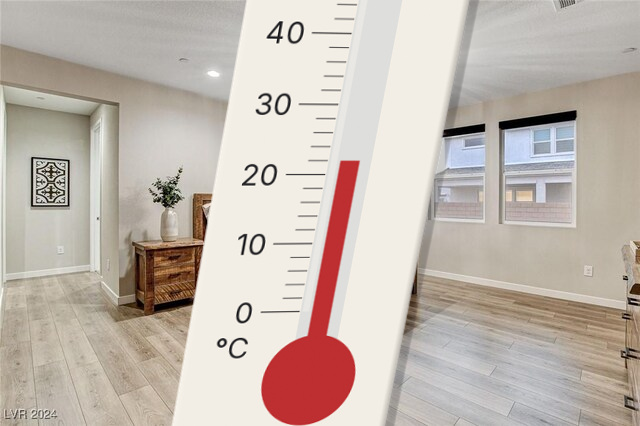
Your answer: 22°C
